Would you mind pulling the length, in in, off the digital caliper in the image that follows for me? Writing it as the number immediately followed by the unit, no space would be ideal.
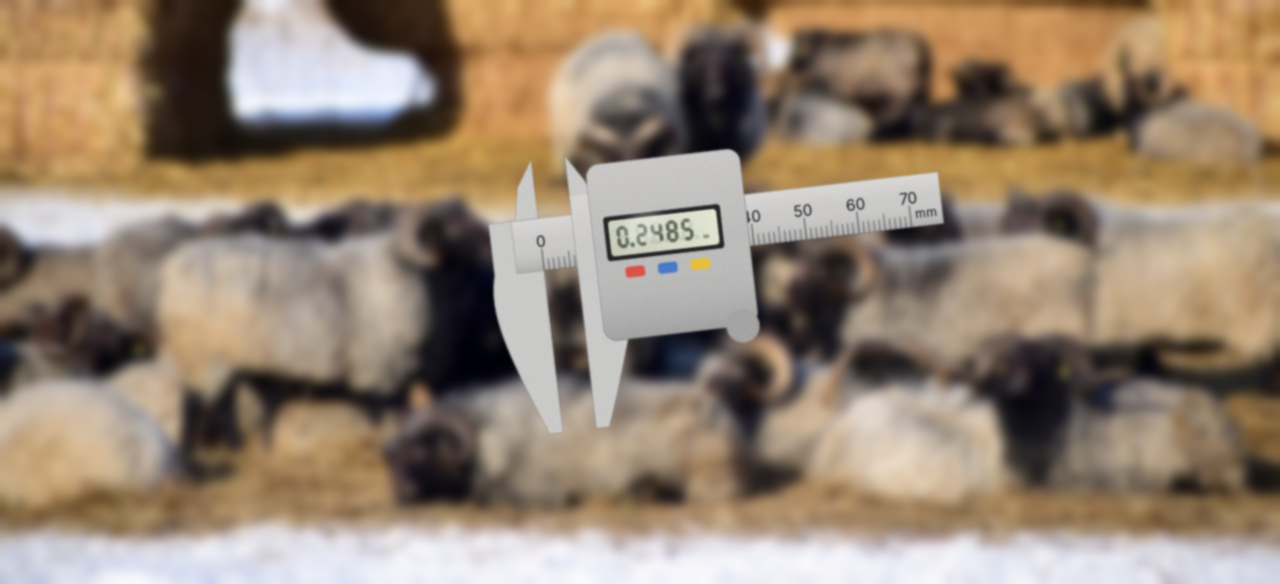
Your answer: 0.2485in
